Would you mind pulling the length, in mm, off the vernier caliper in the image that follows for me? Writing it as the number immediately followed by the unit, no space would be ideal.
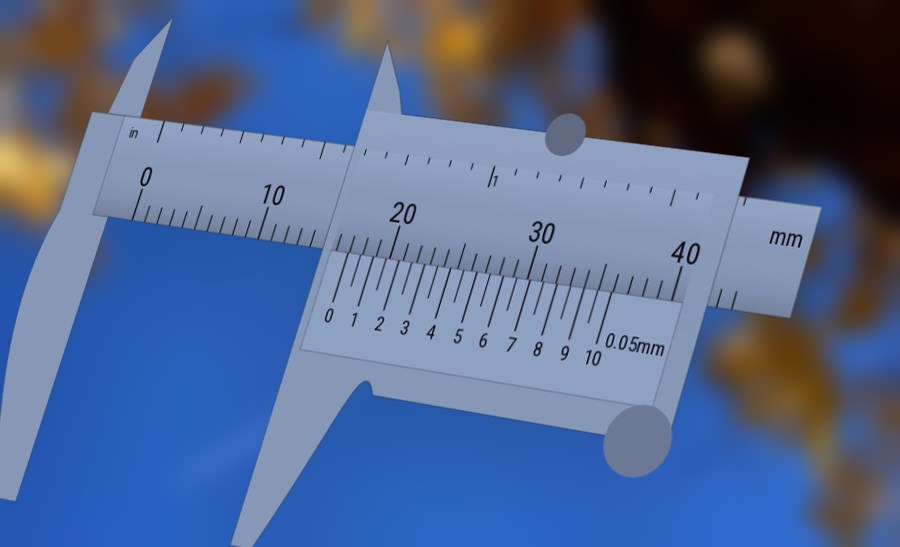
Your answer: 16.9mm
